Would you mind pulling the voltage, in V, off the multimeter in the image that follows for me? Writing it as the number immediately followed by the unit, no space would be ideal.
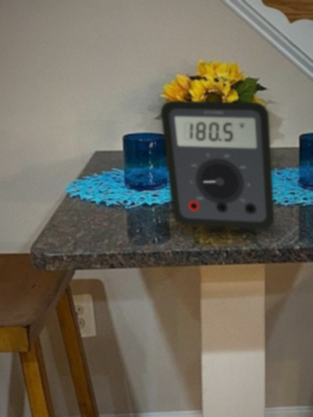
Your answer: 180.5V
